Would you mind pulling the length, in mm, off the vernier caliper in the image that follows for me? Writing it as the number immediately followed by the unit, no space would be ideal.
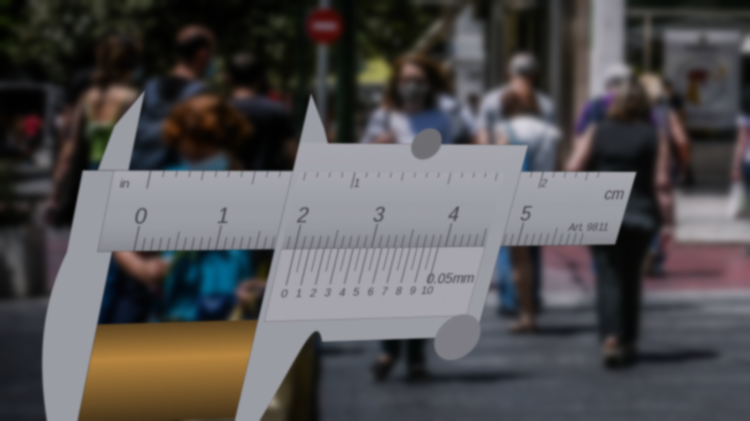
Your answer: 20.0mm
